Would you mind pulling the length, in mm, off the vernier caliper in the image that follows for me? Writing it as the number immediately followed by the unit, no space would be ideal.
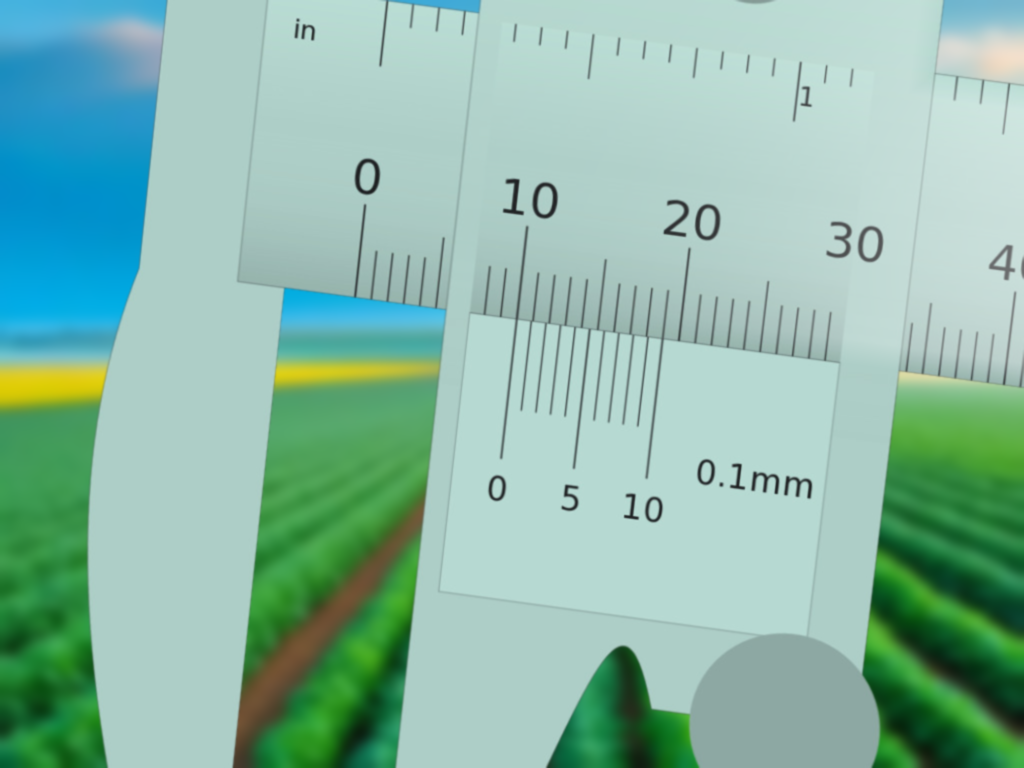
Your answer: 10.0mm
